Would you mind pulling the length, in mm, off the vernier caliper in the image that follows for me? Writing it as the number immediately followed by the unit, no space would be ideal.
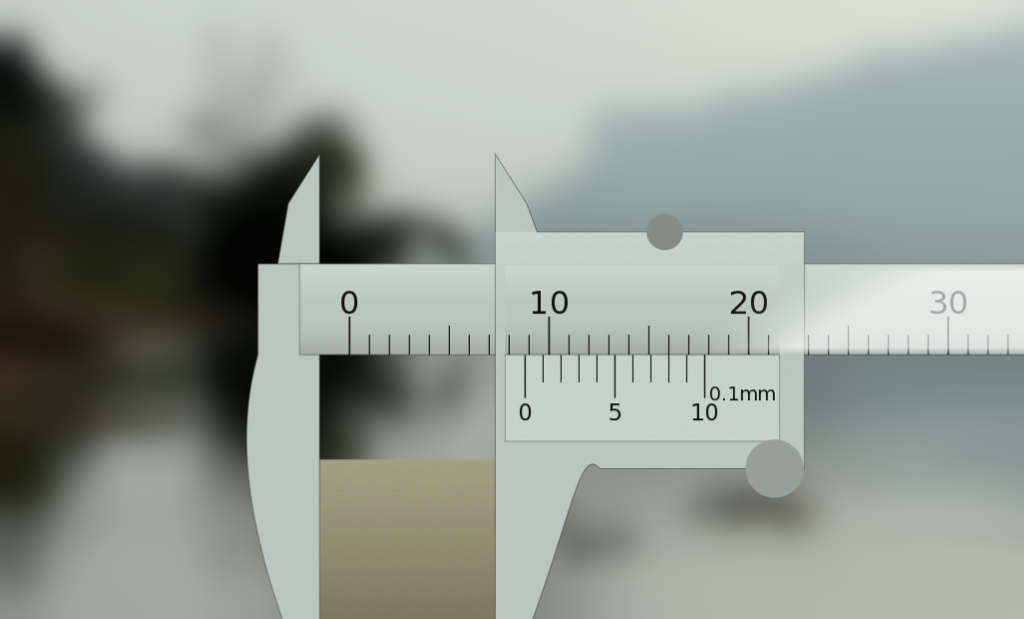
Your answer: 8.8mm
